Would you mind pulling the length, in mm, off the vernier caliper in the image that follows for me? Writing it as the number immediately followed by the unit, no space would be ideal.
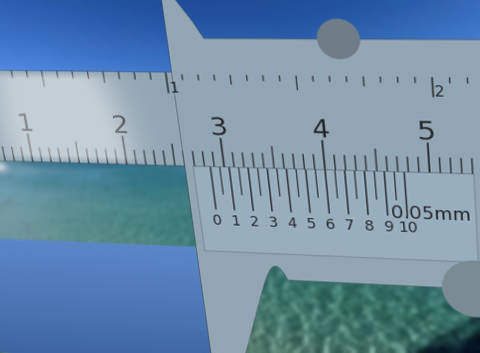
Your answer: 28.6mm
